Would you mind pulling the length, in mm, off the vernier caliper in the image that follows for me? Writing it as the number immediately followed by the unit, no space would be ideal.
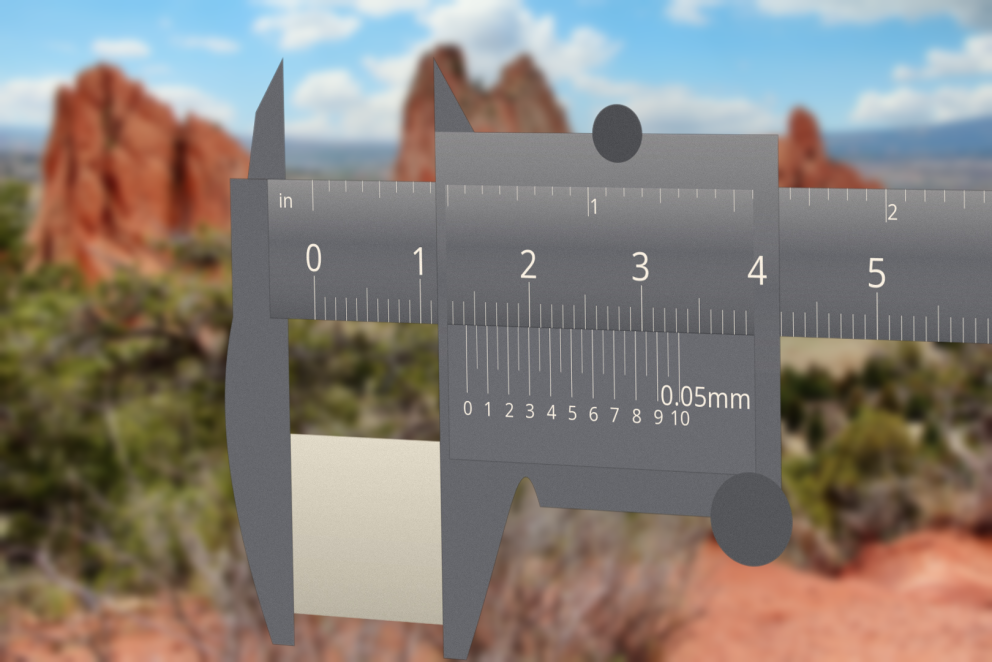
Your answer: 14.2mm
